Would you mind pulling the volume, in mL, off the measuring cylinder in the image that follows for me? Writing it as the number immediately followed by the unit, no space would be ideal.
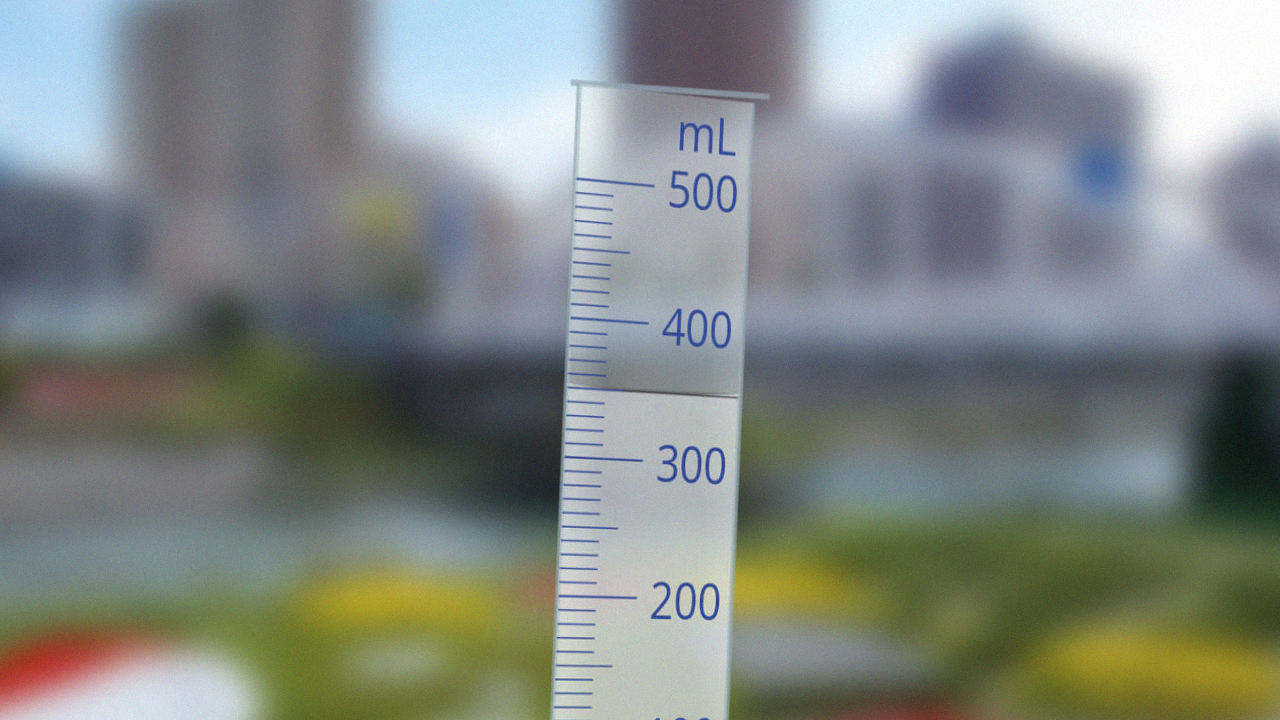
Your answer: 350mL
